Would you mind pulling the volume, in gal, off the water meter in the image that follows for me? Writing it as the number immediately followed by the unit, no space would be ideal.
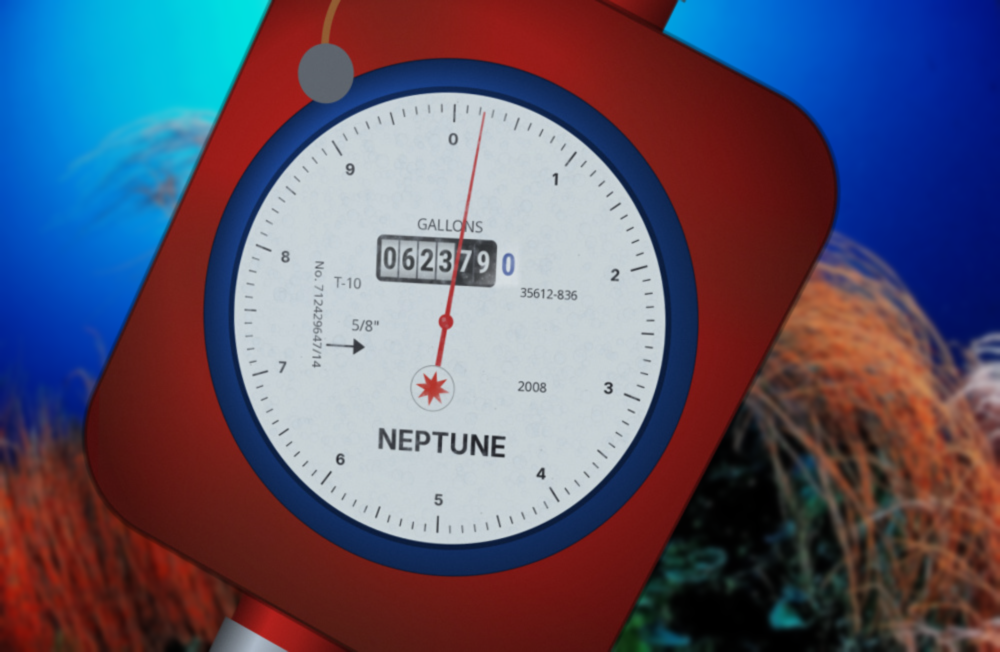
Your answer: 623790.2gal
